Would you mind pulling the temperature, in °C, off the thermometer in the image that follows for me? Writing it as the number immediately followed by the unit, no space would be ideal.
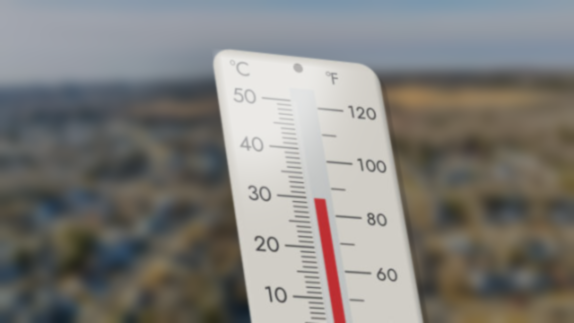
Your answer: 30°C
